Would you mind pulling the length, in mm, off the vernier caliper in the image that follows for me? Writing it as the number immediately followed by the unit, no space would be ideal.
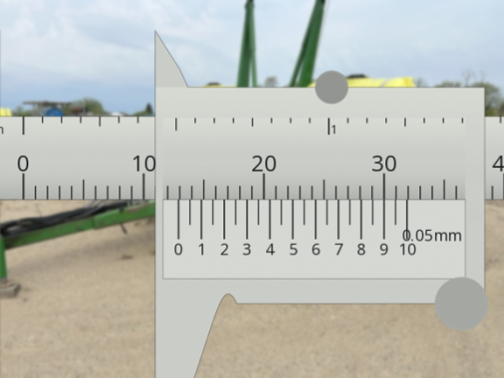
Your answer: 12.9mm
